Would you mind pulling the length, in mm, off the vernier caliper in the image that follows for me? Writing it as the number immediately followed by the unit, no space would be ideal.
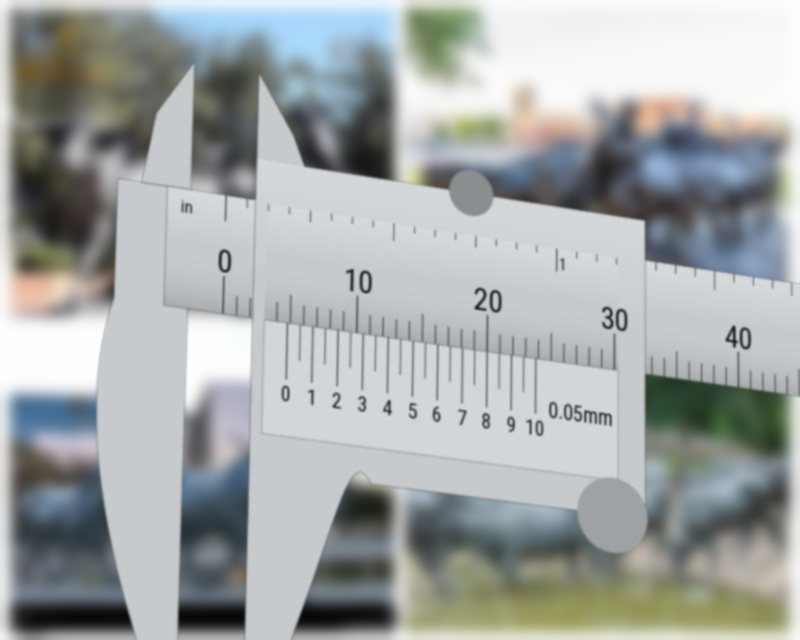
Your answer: 4.8mm
